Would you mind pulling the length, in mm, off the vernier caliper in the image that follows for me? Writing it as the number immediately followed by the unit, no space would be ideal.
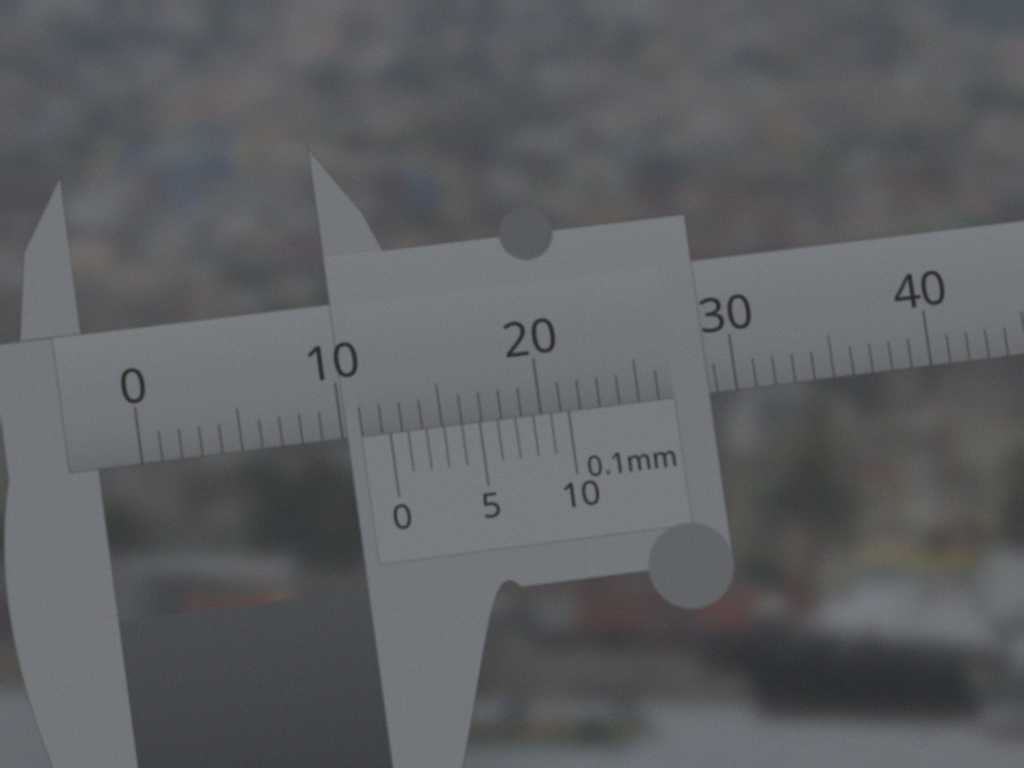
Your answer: 12.4mm
